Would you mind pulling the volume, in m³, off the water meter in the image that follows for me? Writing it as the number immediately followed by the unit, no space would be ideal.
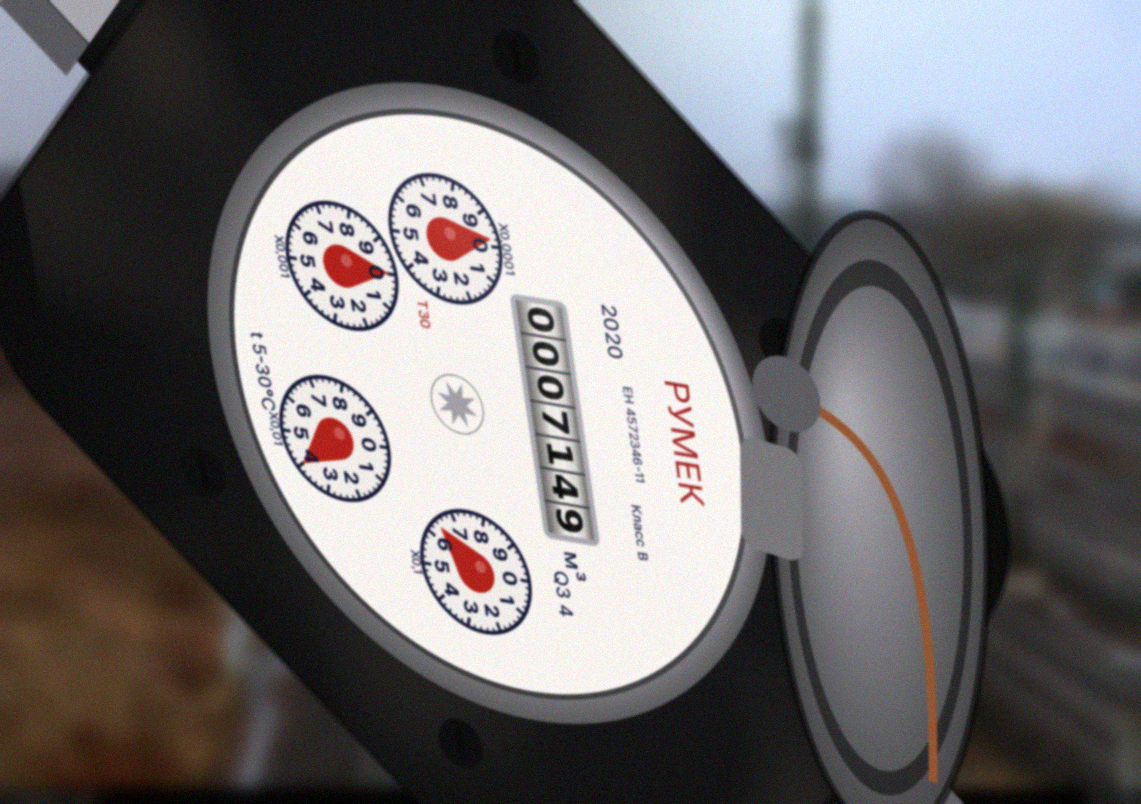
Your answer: 7149.6399m³
